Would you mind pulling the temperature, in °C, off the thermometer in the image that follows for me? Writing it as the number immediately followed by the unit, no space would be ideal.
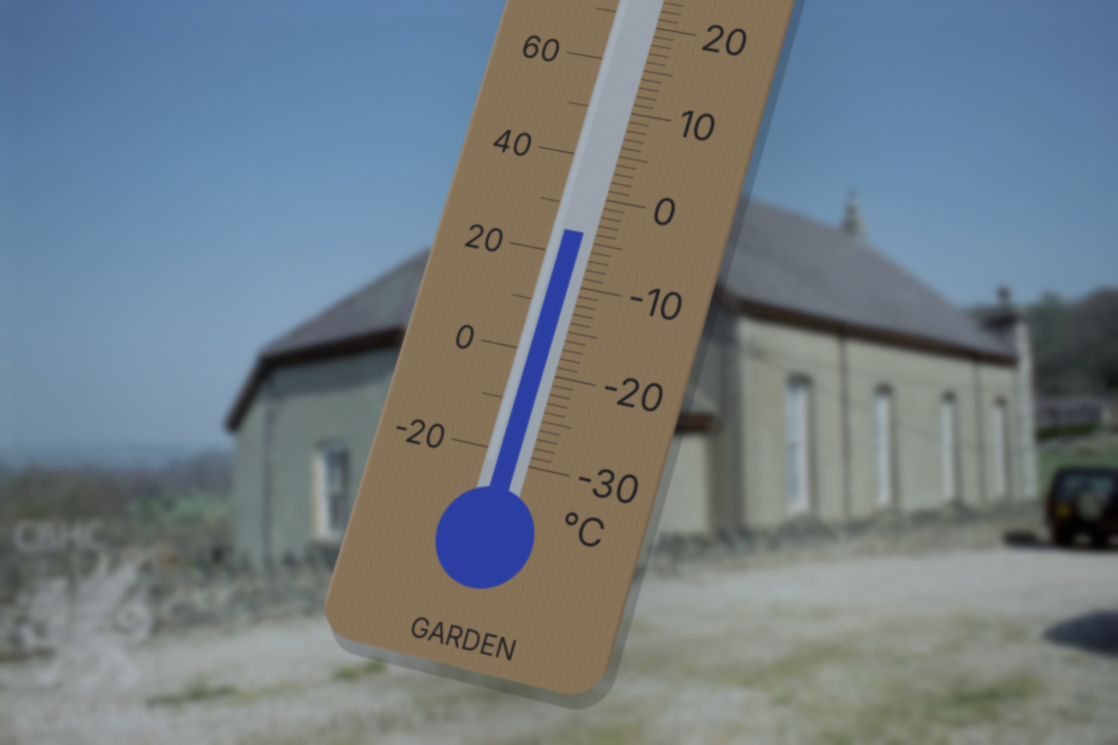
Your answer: -4°C
